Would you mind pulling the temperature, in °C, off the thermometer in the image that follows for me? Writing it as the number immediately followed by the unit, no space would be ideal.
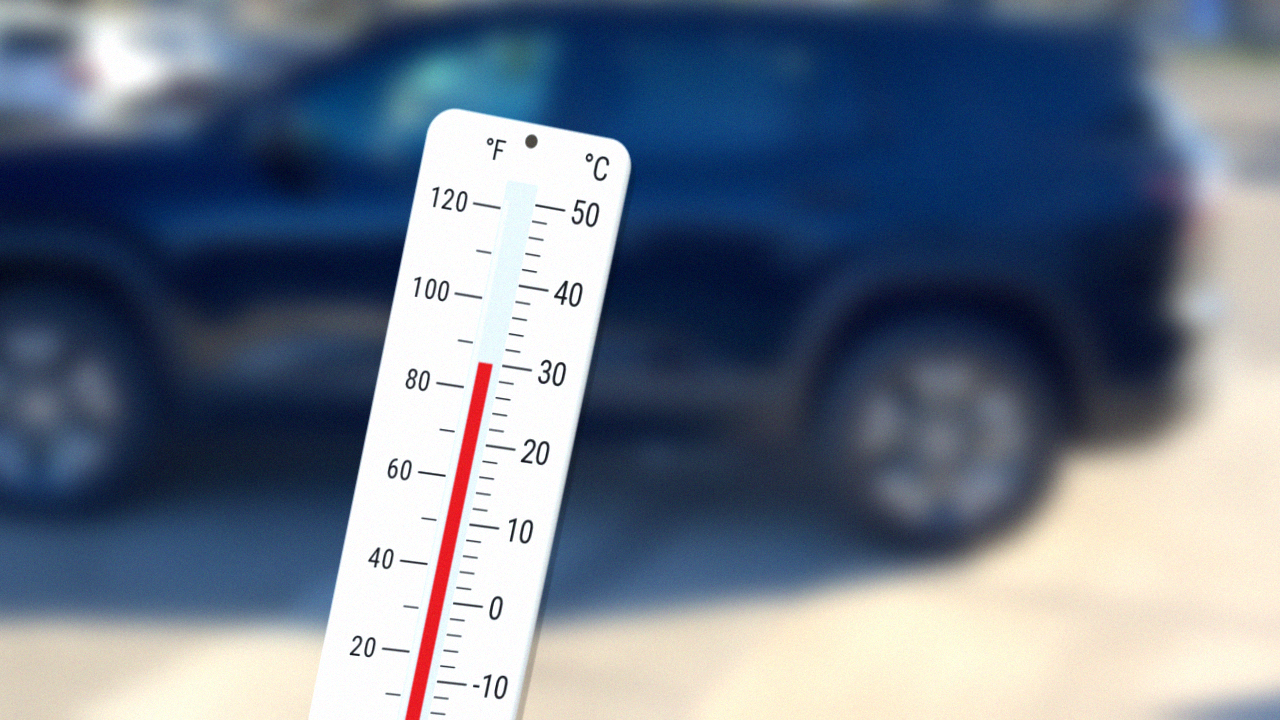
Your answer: 30°C
